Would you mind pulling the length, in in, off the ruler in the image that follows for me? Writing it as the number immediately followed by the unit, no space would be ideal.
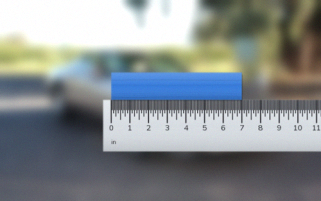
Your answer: 7in
